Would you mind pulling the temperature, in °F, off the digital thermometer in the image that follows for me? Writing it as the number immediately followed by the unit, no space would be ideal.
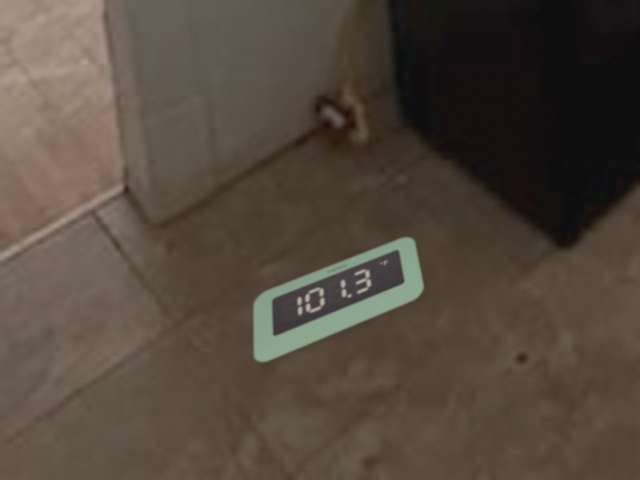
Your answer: 101.3°F
